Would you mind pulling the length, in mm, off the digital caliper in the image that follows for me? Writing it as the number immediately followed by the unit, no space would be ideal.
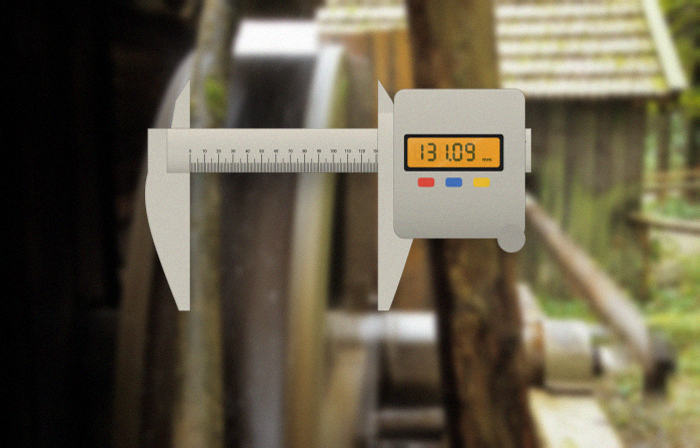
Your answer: 131.09mm
